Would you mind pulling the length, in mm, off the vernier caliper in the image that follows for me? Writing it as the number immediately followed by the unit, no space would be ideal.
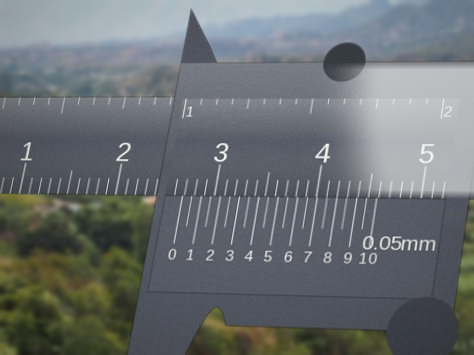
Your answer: 26.8mm
